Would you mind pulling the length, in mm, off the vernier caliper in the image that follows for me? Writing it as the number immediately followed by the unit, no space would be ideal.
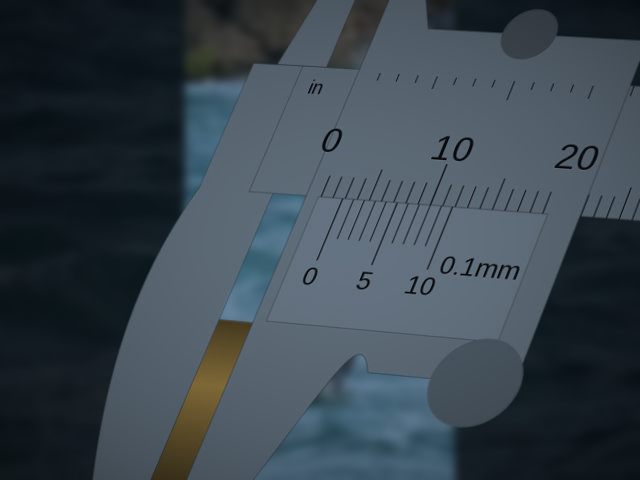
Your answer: 2.8mm
